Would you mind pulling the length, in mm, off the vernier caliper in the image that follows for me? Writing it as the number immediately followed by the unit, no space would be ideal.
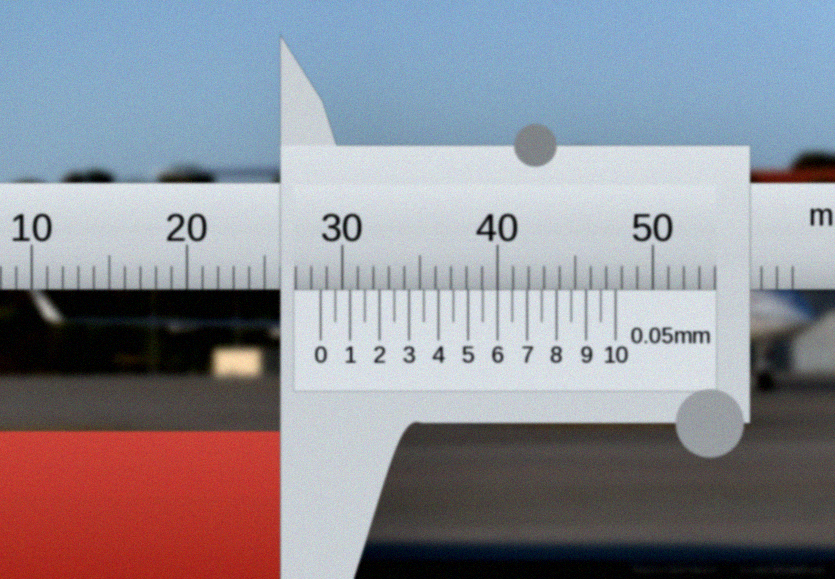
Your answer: 28.6mm
